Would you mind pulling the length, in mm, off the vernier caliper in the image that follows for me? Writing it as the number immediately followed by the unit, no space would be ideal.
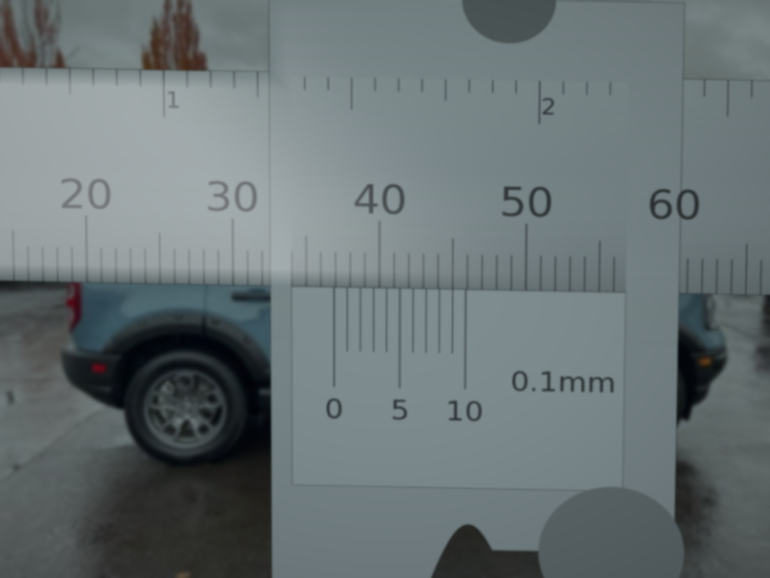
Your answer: 36.9mm
